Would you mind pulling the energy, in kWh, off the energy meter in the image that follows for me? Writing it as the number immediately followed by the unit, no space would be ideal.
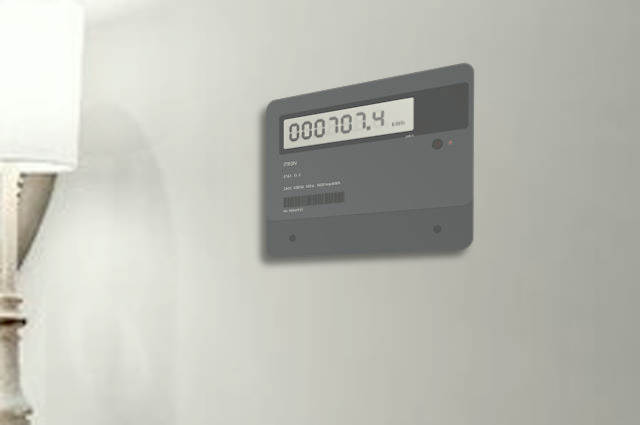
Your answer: 707.4kWh
